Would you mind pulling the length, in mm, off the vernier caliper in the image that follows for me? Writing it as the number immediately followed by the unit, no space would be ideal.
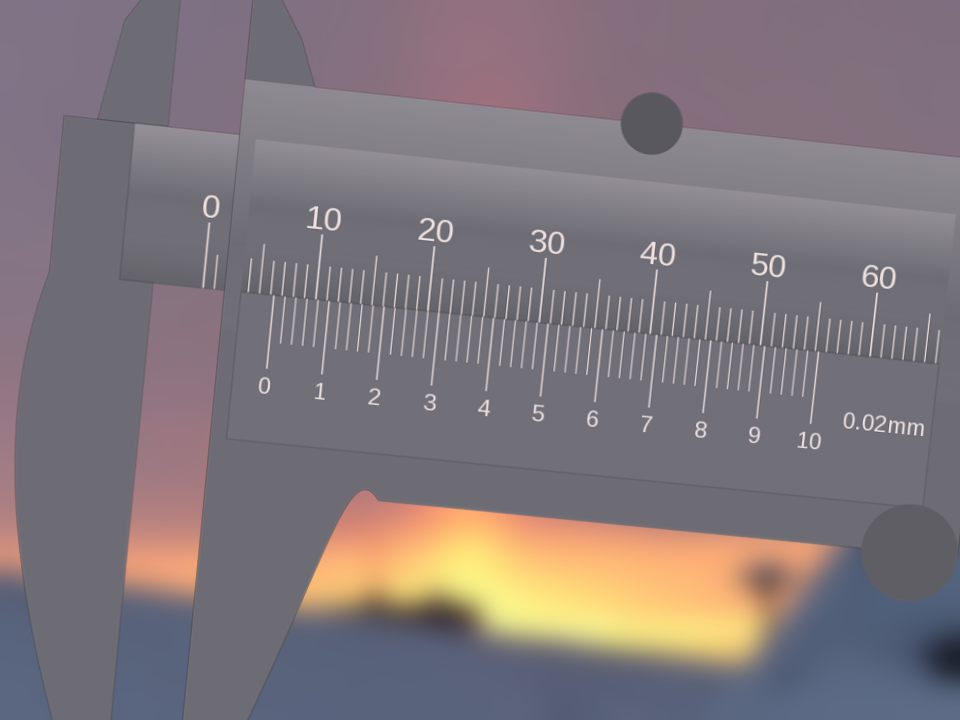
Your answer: 6.3mm
